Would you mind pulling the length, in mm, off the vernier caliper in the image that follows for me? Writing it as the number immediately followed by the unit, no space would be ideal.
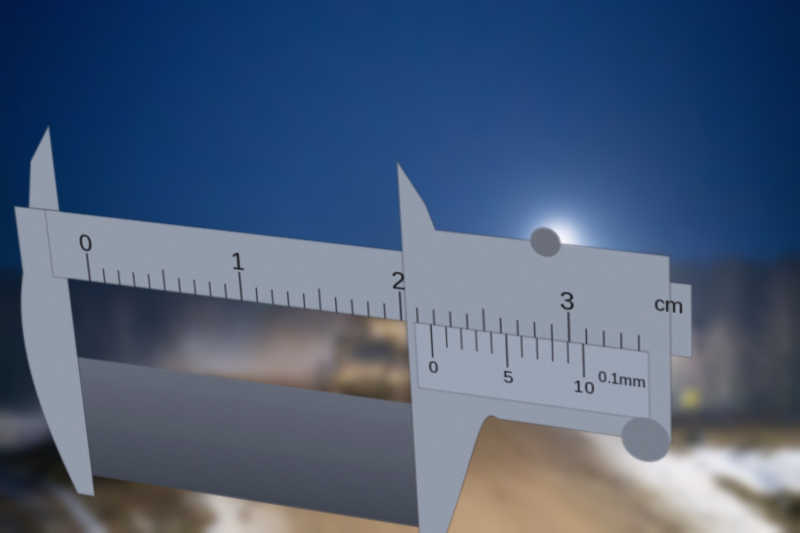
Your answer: 21.8mm
